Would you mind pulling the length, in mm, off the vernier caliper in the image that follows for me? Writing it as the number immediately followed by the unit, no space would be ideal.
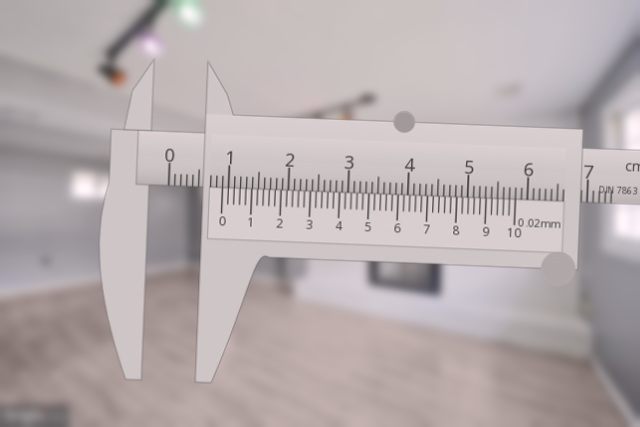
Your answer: 9.0mm
